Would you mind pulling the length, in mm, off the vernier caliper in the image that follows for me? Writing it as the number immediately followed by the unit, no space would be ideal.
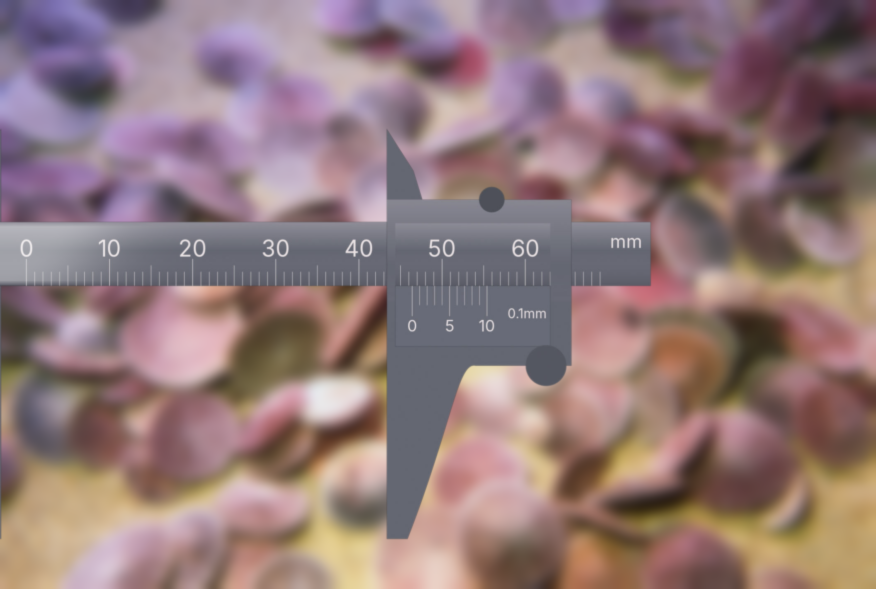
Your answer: 46.4mm
